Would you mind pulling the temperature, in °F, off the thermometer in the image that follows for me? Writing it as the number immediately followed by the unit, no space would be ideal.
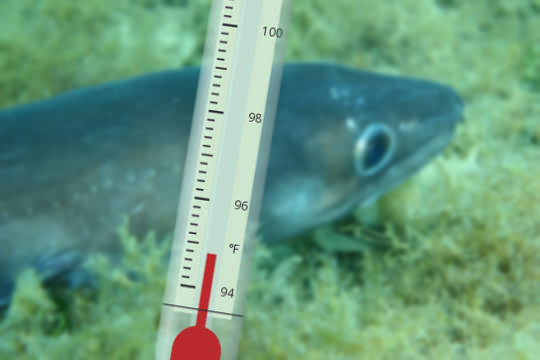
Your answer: 94.8°F
